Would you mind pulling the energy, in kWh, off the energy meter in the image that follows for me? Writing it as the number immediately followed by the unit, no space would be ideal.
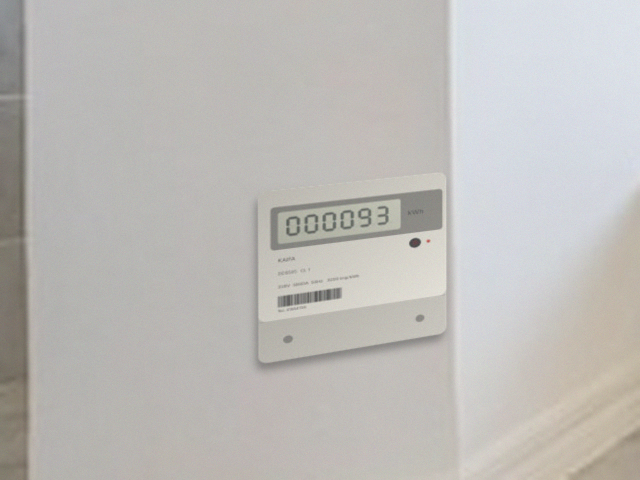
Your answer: 93kWh
